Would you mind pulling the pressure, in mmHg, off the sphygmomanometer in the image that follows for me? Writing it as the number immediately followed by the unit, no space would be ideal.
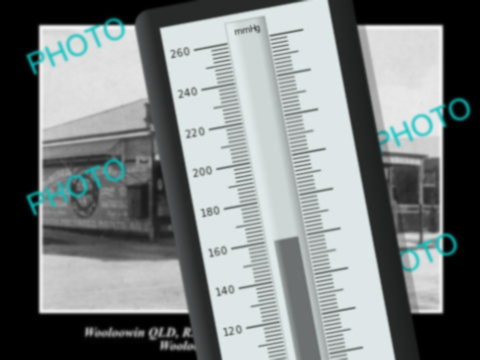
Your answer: 160mmHg
